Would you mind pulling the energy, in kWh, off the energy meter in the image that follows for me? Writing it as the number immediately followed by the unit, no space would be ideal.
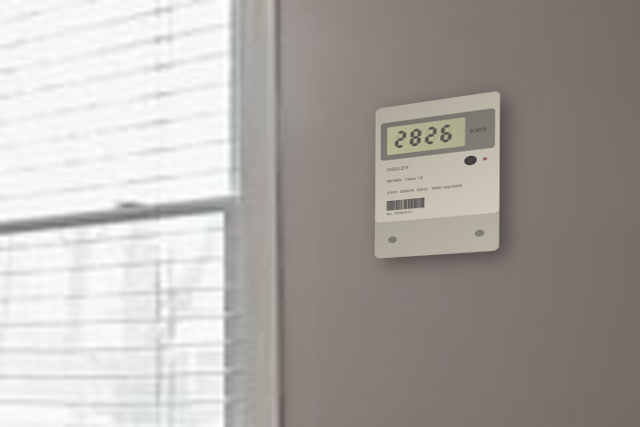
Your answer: 2826kWh
